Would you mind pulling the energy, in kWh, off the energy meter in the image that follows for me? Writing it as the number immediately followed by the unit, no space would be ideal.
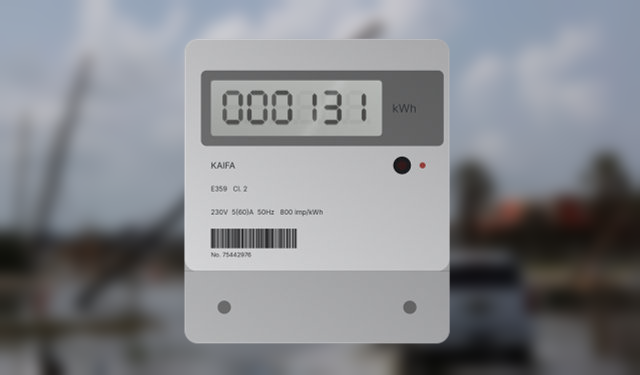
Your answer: 131kWh
